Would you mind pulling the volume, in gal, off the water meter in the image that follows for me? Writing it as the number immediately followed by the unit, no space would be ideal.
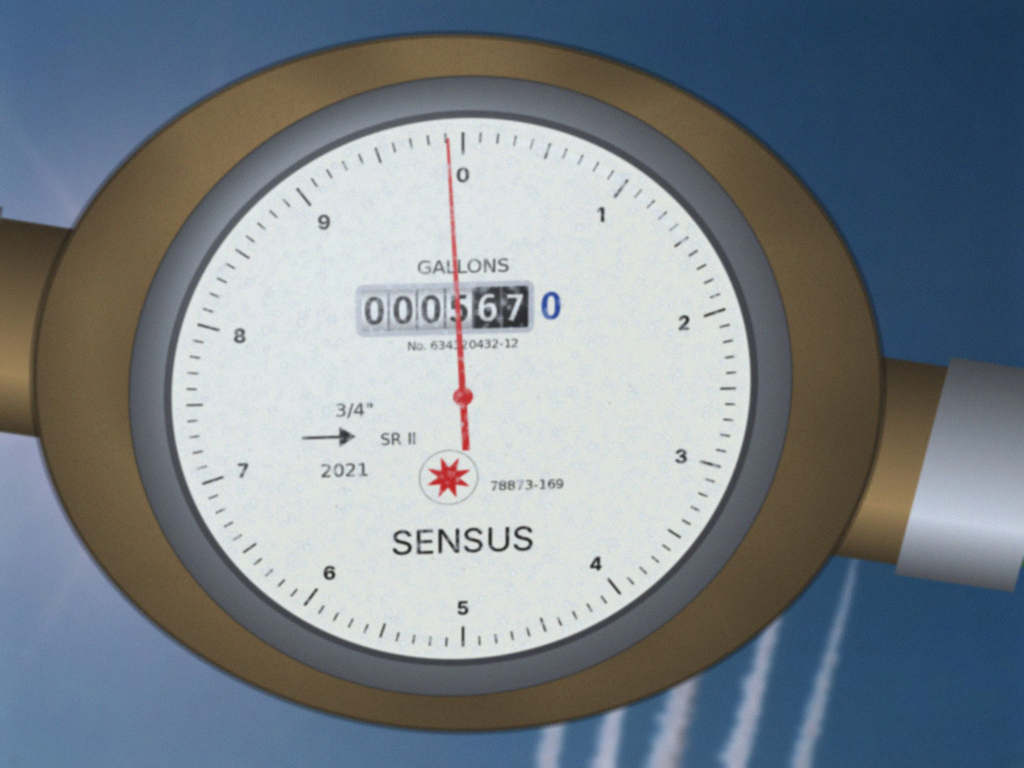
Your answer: 5669.9gal
